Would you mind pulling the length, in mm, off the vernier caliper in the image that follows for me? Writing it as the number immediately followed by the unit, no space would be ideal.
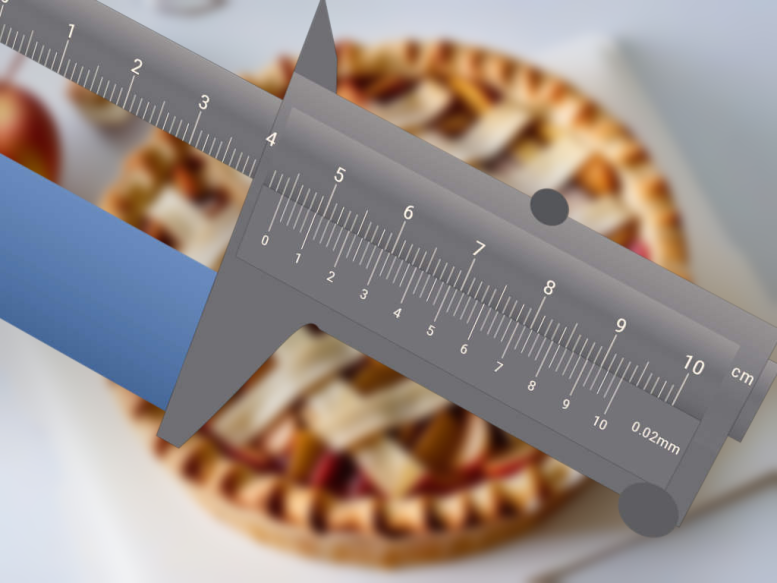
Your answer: 44.0mm
